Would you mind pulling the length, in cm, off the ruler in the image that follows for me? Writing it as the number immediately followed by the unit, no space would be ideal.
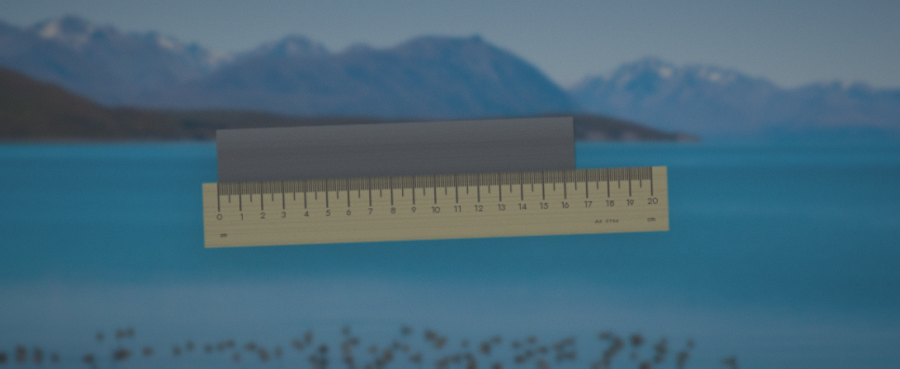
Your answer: 16.5cm
